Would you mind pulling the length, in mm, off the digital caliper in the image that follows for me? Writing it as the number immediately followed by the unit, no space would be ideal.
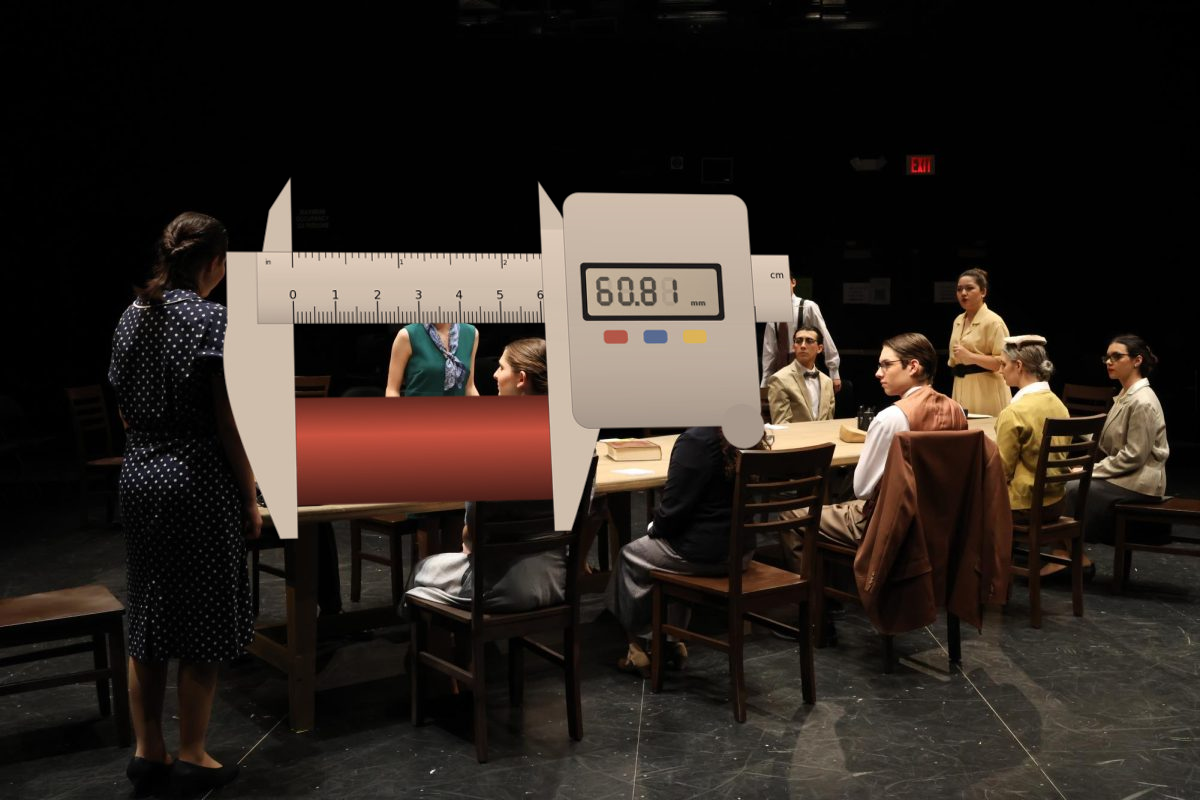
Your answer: 60.81mm
